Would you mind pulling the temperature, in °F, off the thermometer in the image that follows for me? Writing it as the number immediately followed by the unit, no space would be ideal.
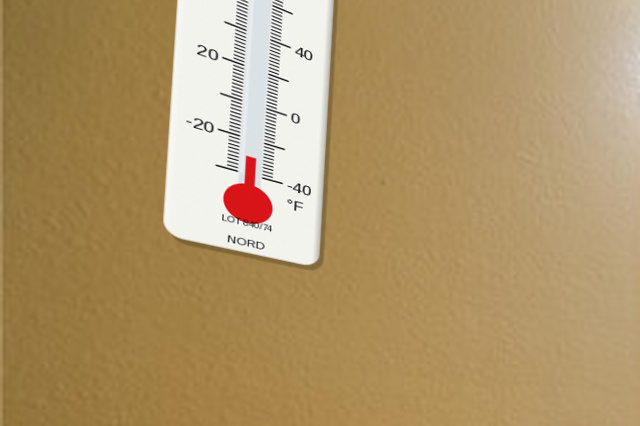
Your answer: -30°F
